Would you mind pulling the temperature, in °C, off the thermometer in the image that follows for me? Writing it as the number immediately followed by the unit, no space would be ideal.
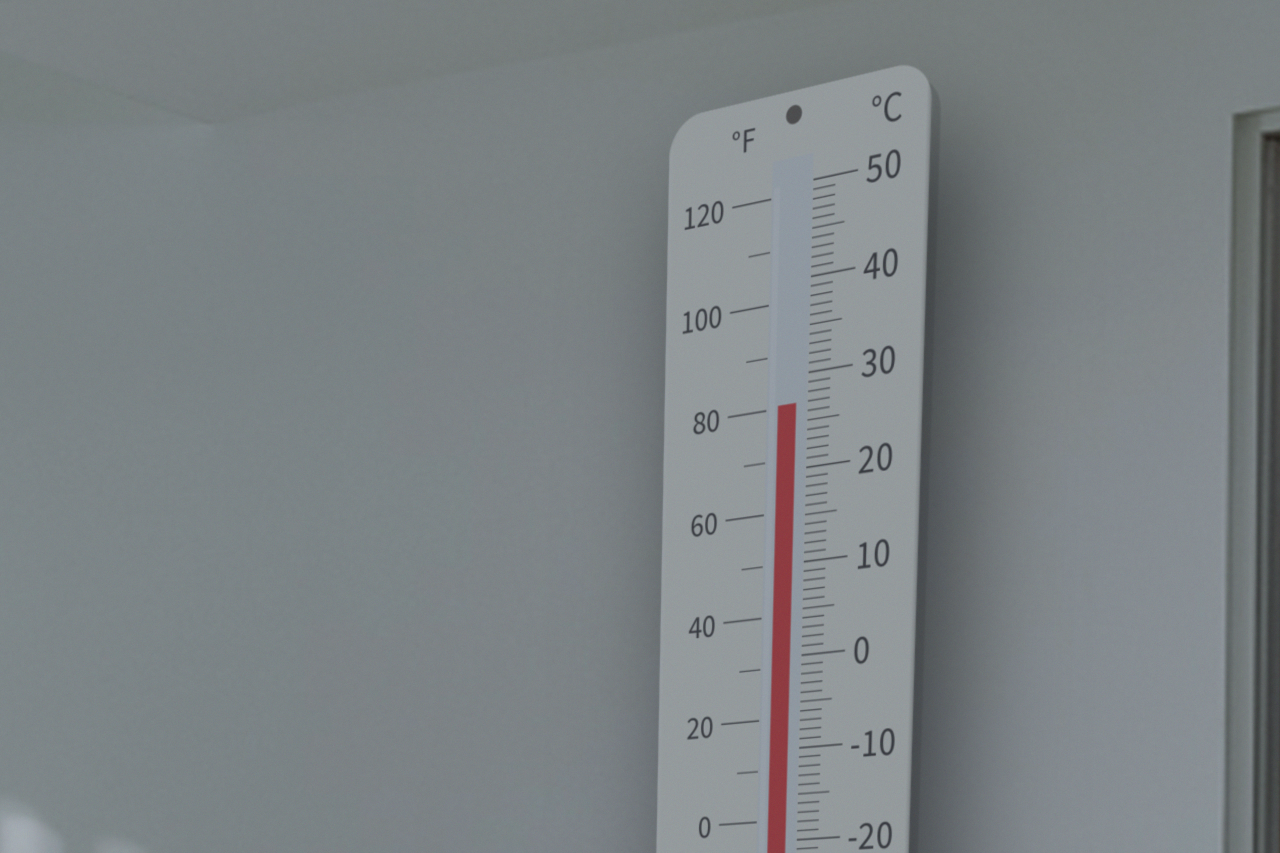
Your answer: 27°C
